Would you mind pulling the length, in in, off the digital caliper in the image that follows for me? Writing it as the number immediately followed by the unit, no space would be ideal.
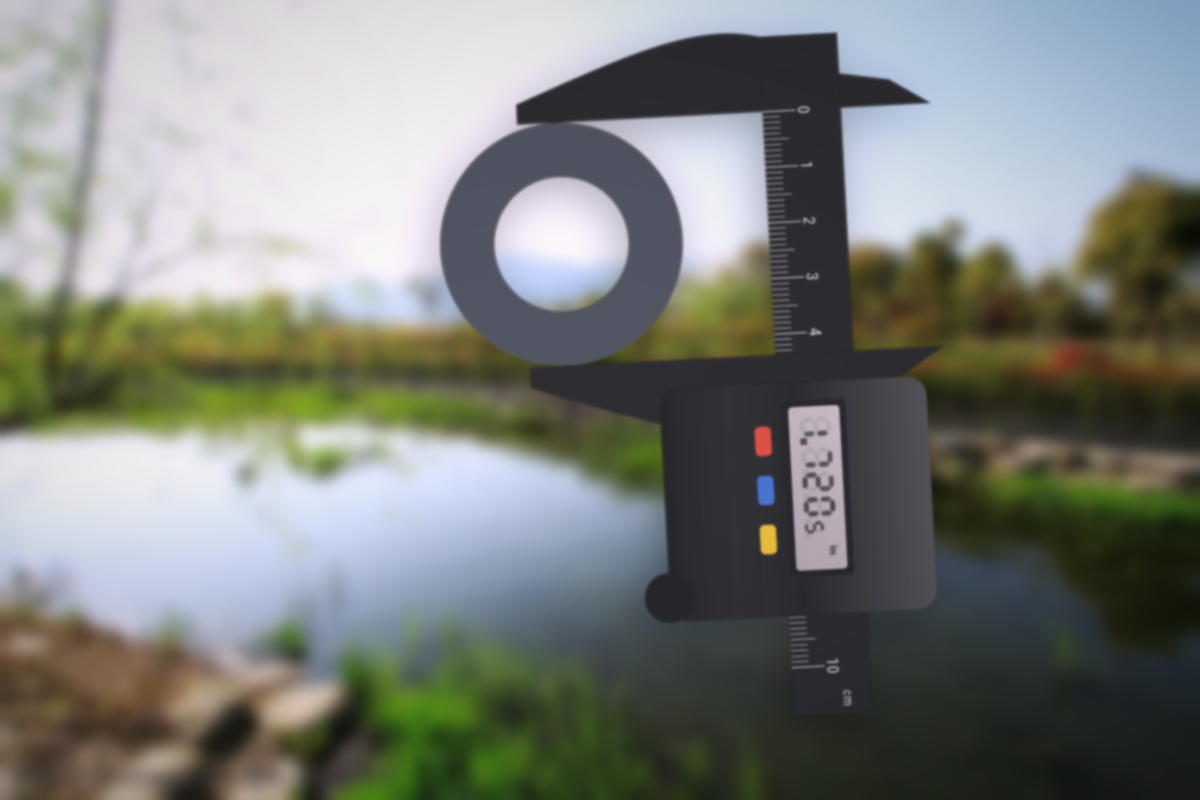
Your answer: 1.7205in
